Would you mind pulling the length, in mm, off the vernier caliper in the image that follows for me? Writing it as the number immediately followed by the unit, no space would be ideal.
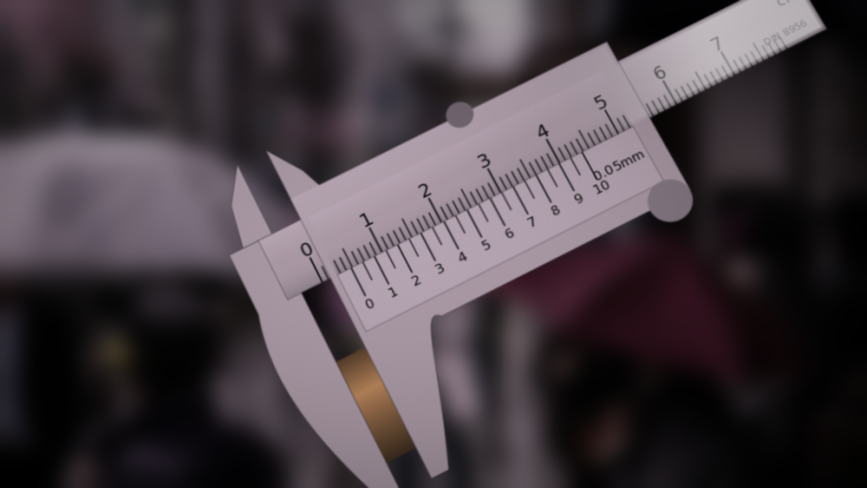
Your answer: 4.8mm
